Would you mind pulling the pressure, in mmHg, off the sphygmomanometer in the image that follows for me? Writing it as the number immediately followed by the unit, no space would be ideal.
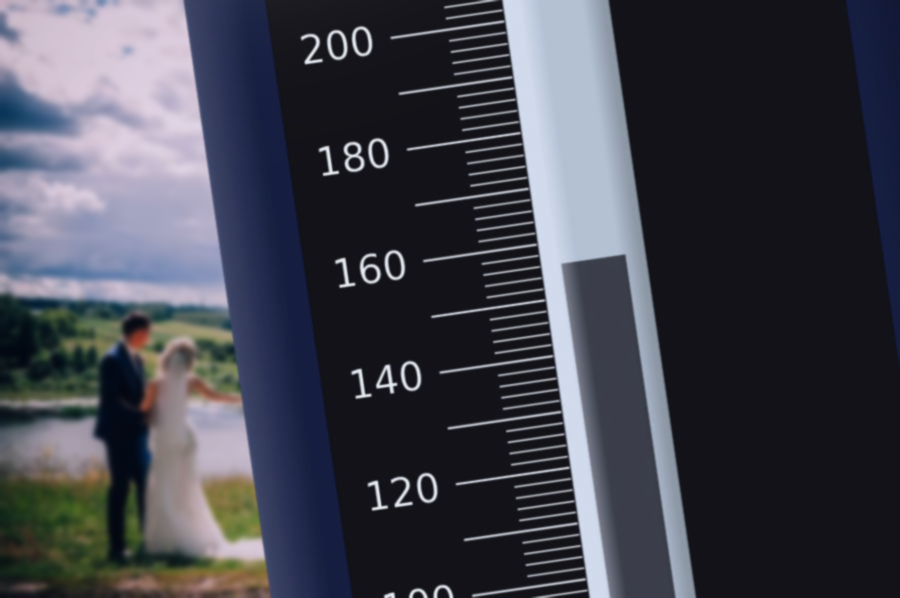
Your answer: 156mmHg
